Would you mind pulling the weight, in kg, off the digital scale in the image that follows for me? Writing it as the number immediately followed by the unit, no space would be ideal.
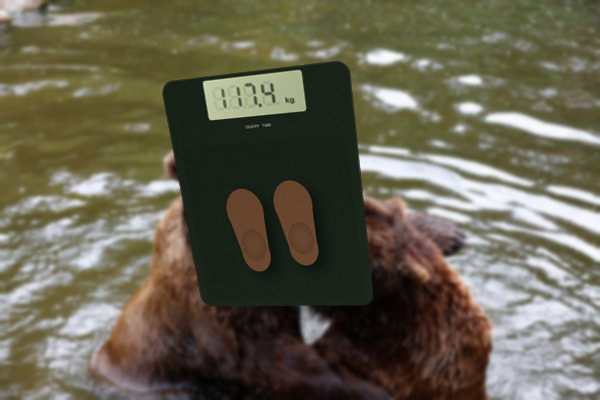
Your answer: 117.4kg
